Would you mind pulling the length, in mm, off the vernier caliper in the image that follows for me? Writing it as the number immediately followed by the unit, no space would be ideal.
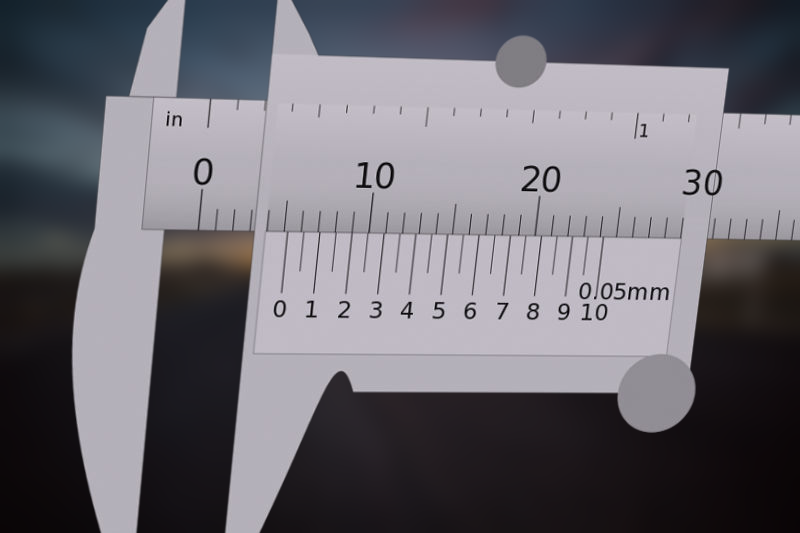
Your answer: 5.2mm
